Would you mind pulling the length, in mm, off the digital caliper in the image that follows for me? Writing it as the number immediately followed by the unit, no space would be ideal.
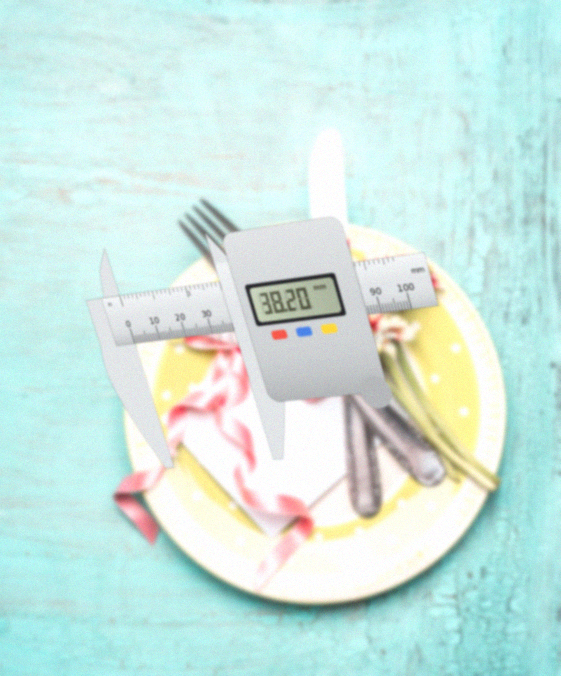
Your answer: 38.20mm
